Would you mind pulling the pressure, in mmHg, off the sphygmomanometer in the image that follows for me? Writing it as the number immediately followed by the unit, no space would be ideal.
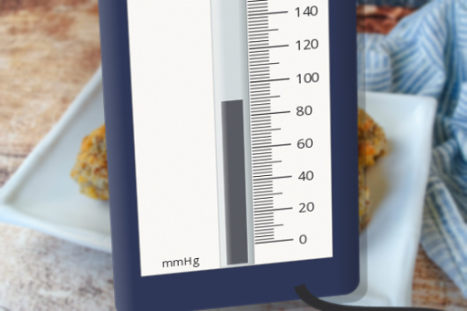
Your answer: 90mmHg
